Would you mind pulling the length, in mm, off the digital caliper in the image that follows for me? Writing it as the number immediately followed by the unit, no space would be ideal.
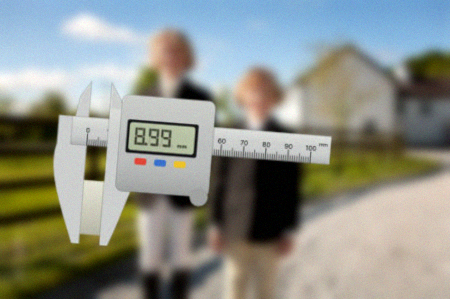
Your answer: 8.99mm
